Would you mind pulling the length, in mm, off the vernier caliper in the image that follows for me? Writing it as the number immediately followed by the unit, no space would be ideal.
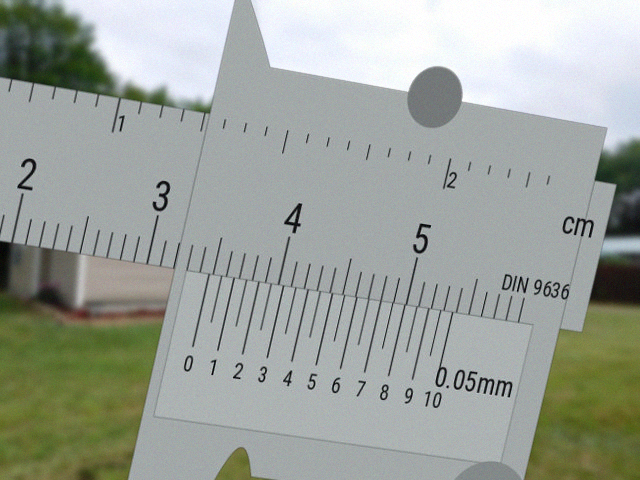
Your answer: 34.7mm
